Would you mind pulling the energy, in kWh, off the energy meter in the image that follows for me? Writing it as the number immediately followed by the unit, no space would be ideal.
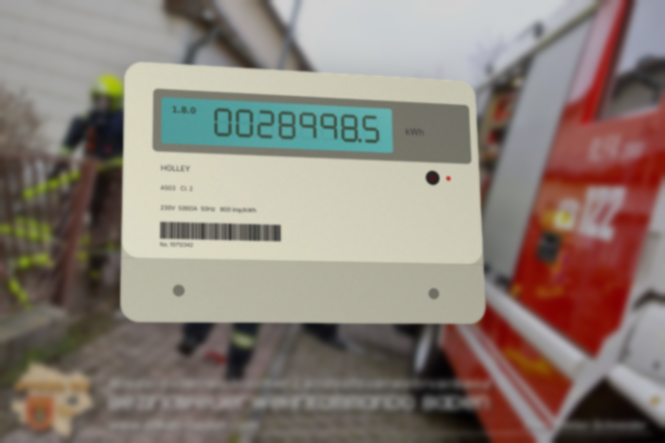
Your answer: 28998.5kWh
